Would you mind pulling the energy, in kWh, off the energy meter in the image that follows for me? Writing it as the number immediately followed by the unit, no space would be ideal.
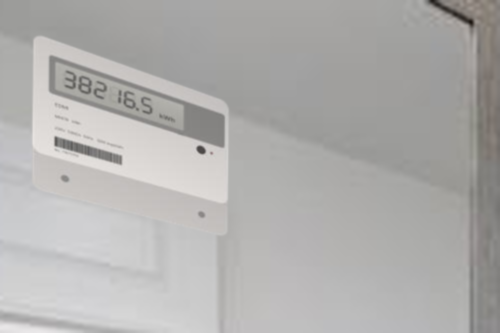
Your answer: 38216.5kWh
